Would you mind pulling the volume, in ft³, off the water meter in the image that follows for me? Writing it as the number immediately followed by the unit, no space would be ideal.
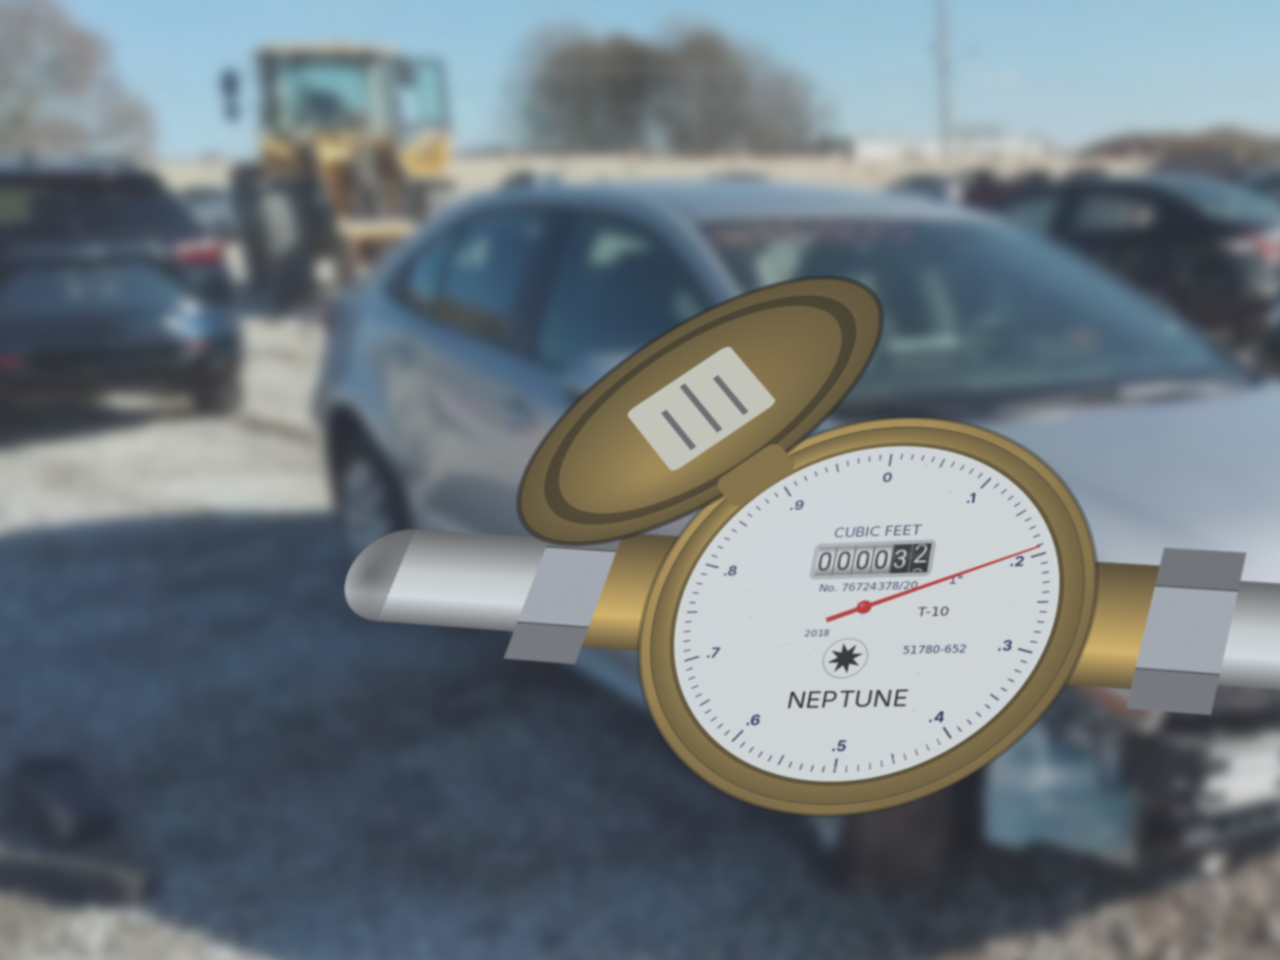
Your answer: 32.19ft³
